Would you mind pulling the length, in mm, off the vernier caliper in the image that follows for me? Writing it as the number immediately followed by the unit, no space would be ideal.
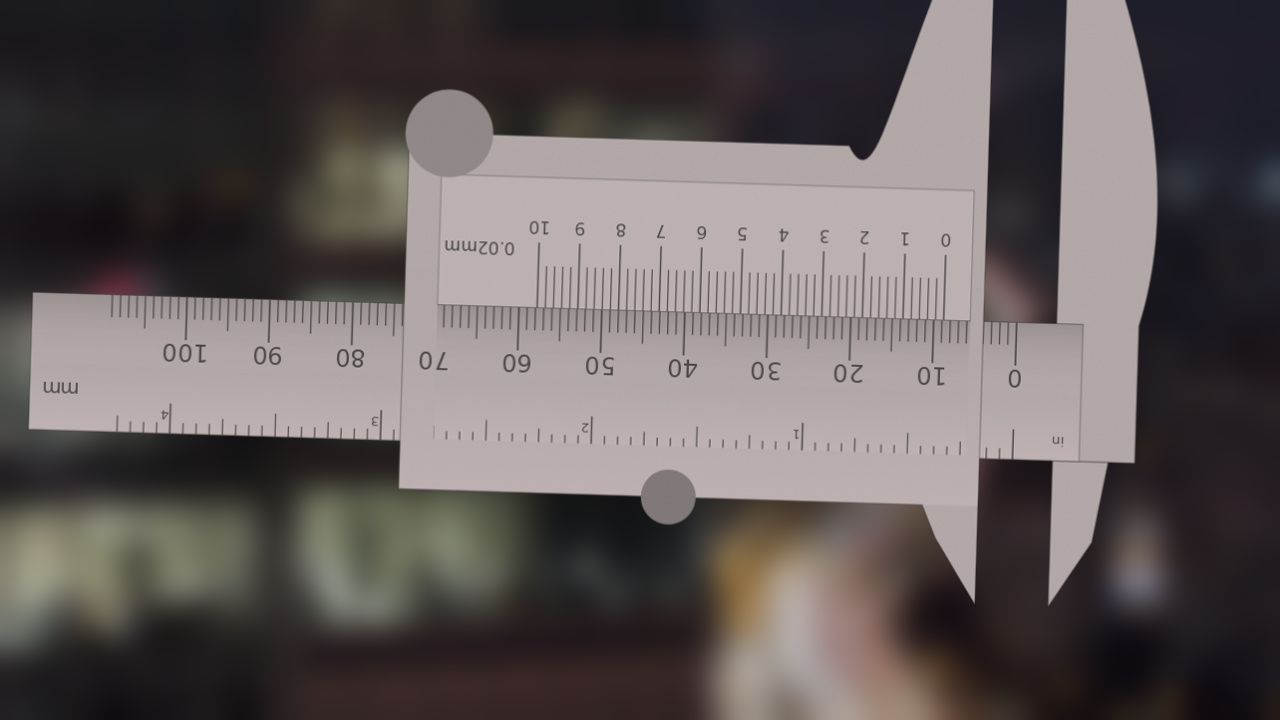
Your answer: 8.8mm
